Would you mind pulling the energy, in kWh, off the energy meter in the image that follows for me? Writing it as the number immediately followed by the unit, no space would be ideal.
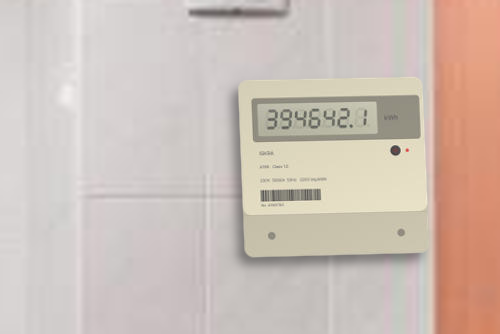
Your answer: 394642.1kWh
